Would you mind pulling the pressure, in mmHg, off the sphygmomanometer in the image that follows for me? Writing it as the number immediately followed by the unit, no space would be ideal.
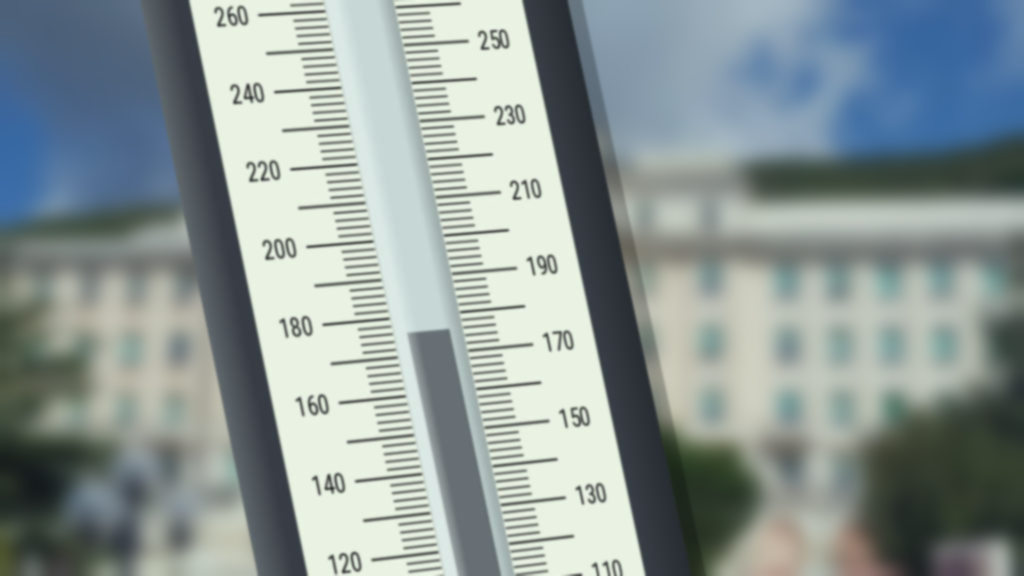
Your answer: 176mmHg
